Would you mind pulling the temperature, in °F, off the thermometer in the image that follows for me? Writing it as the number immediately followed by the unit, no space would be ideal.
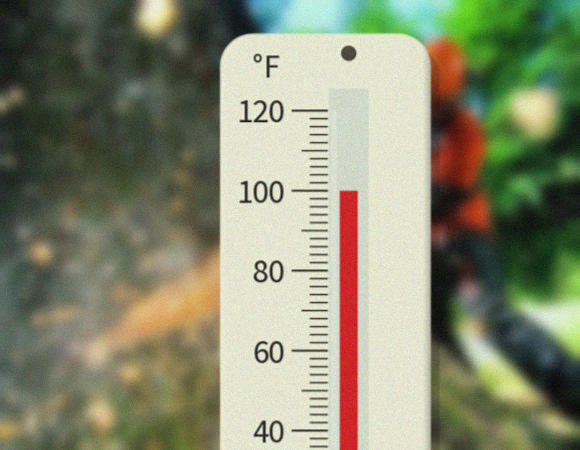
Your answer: 100°F
